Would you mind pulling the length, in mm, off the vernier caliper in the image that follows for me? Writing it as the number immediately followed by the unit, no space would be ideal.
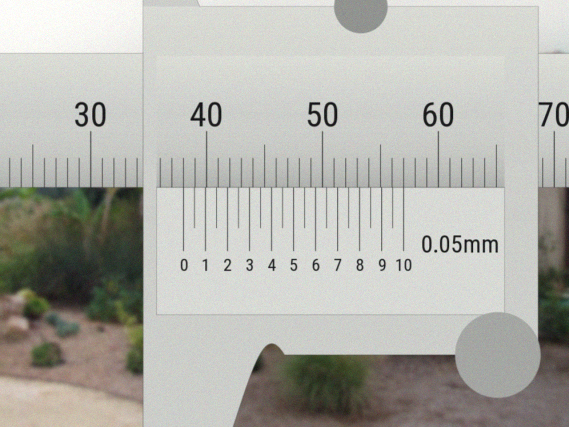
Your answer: 38.0mm
